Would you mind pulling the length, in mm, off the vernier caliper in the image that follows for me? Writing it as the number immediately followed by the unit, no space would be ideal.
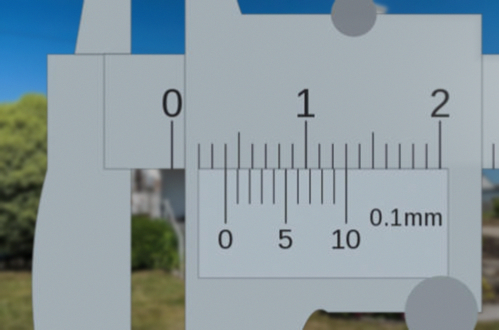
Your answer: 4.0mm
